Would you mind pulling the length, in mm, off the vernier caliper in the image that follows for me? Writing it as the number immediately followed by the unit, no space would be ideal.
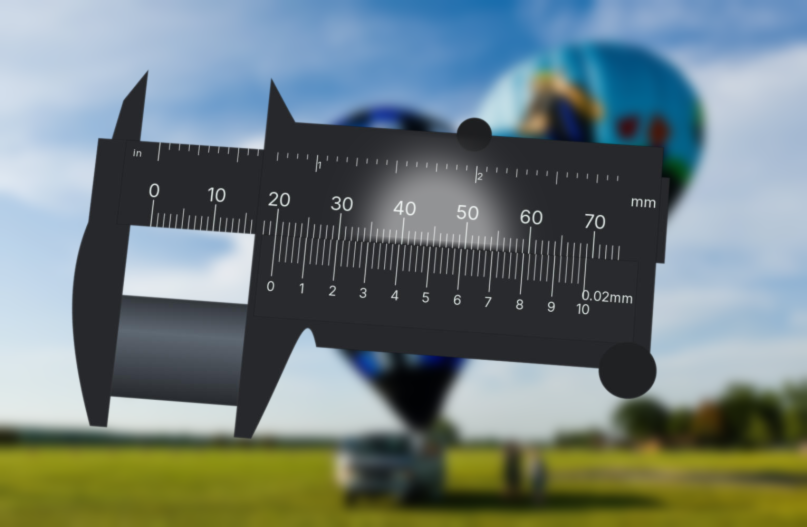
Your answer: 20.0mm
